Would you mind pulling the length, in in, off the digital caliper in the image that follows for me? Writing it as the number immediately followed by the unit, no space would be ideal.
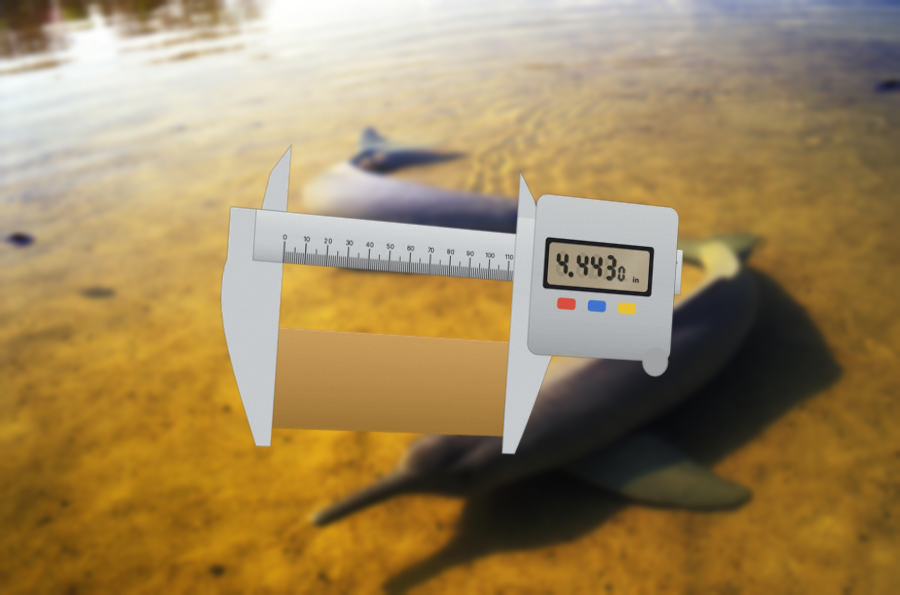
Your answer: 4.4430in
